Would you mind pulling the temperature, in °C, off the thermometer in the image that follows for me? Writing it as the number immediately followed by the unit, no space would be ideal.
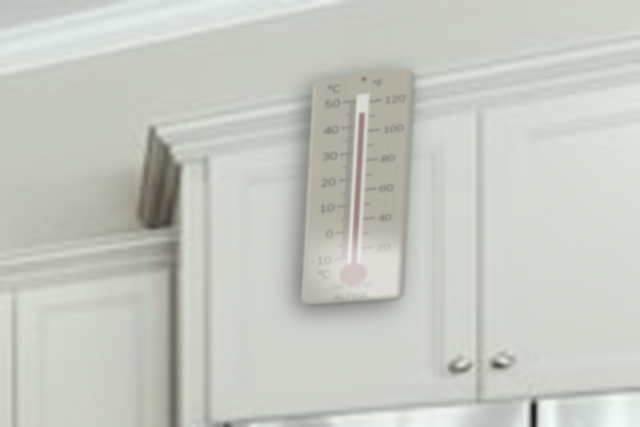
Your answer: 45°C
